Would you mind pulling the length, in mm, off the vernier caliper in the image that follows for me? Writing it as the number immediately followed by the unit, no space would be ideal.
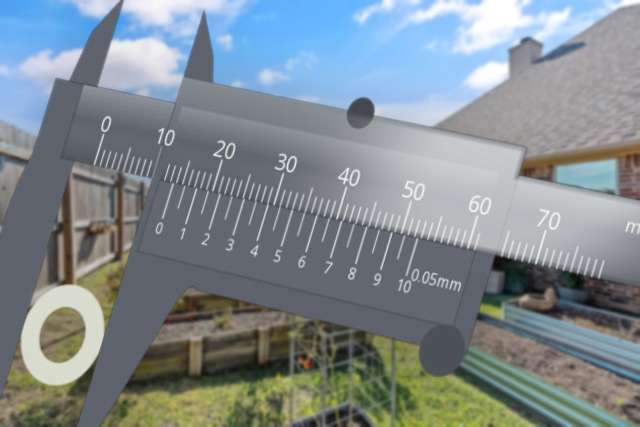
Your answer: 13.5mm
